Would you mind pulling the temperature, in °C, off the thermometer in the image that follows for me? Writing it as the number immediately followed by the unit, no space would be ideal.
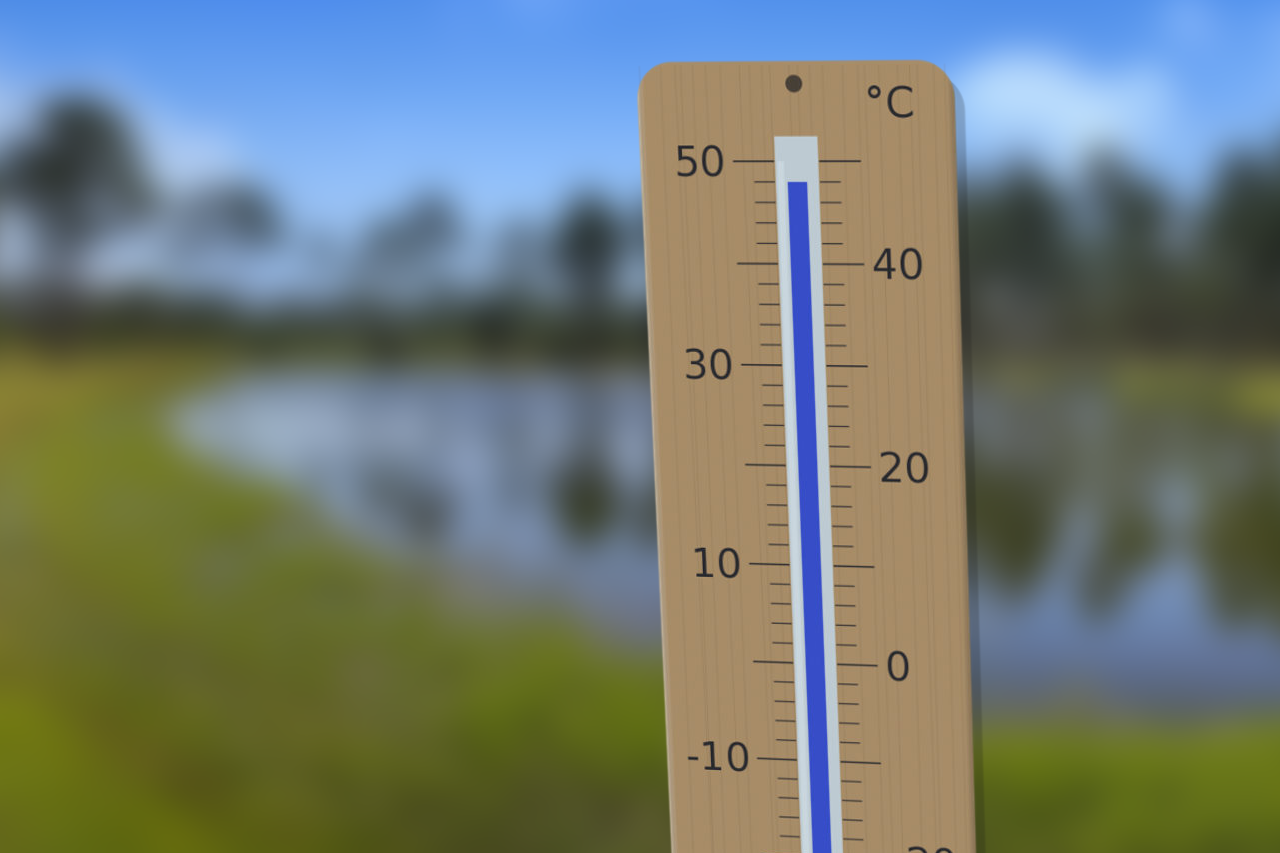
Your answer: 48°C
